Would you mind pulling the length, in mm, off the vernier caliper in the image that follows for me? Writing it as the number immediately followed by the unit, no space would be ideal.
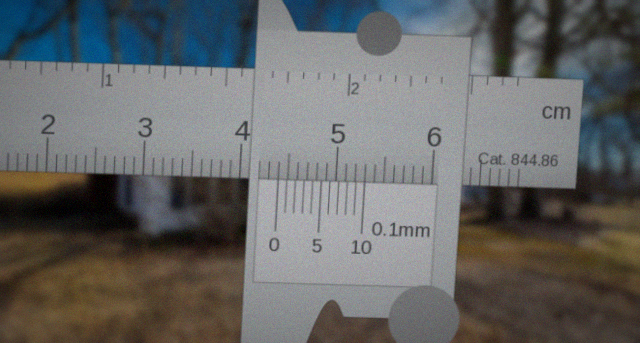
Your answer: 44.0mm
